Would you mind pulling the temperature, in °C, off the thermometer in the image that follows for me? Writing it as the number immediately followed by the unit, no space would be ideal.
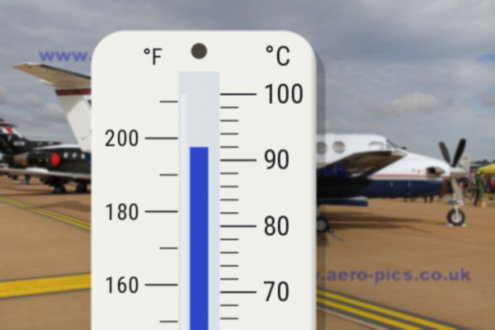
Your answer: 92°C
